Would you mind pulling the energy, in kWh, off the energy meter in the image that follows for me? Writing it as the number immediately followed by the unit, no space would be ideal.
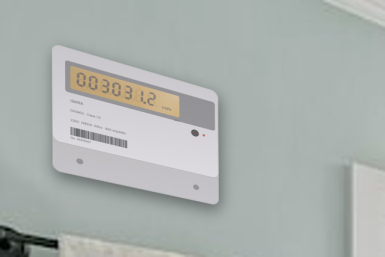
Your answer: 3031.2kWh
